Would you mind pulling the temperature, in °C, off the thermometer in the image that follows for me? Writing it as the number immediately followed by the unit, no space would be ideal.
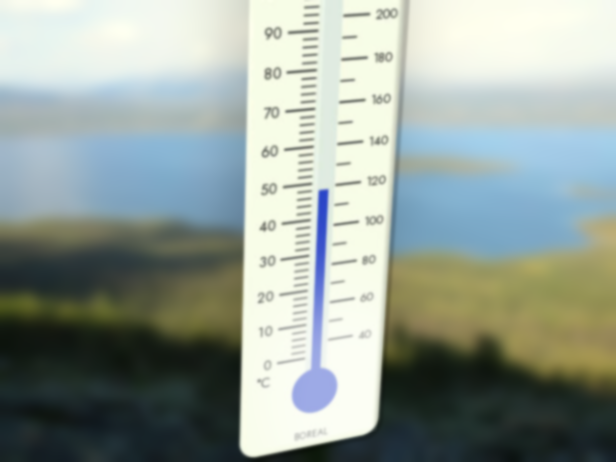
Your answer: 48°C
